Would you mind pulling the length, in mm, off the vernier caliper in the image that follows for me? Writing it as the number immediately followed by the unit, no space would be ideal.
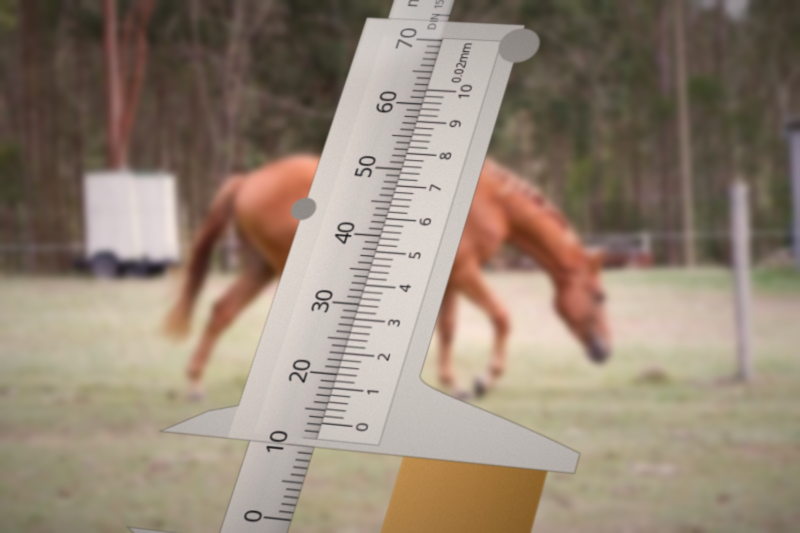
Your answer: 13.2mm
